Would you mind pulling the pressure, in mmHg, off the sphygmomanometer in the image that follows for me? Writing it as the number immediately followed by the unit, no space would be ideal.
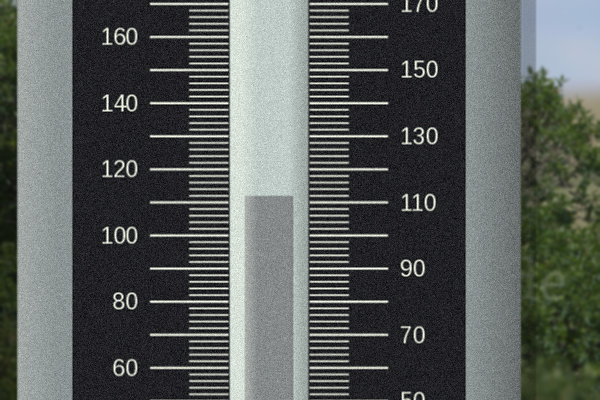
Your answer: 112mmHg
